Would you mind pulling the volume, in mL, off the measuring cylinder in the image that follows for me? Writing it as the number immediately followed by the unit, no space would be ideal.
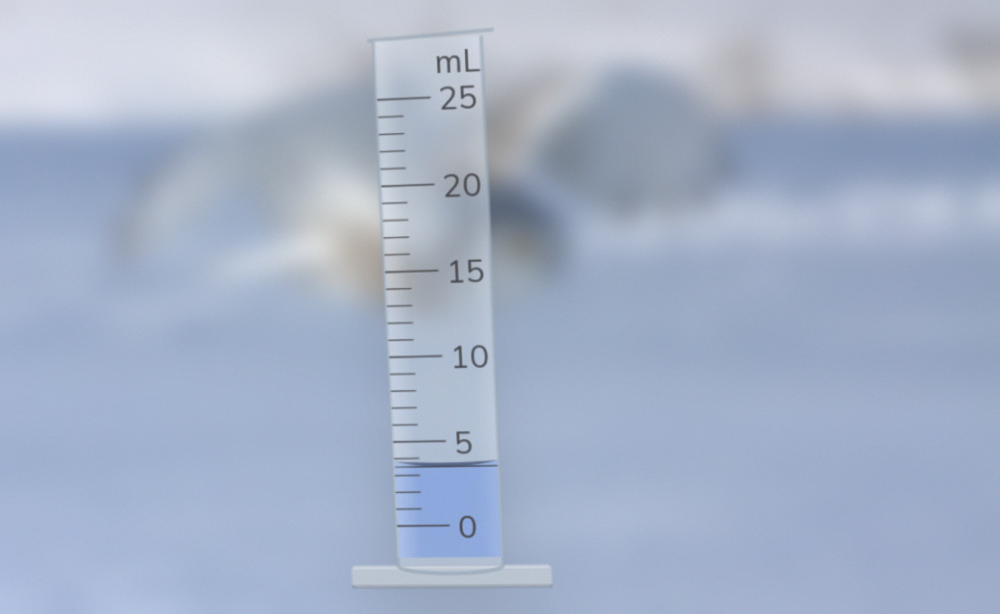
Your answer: 3.5mL
